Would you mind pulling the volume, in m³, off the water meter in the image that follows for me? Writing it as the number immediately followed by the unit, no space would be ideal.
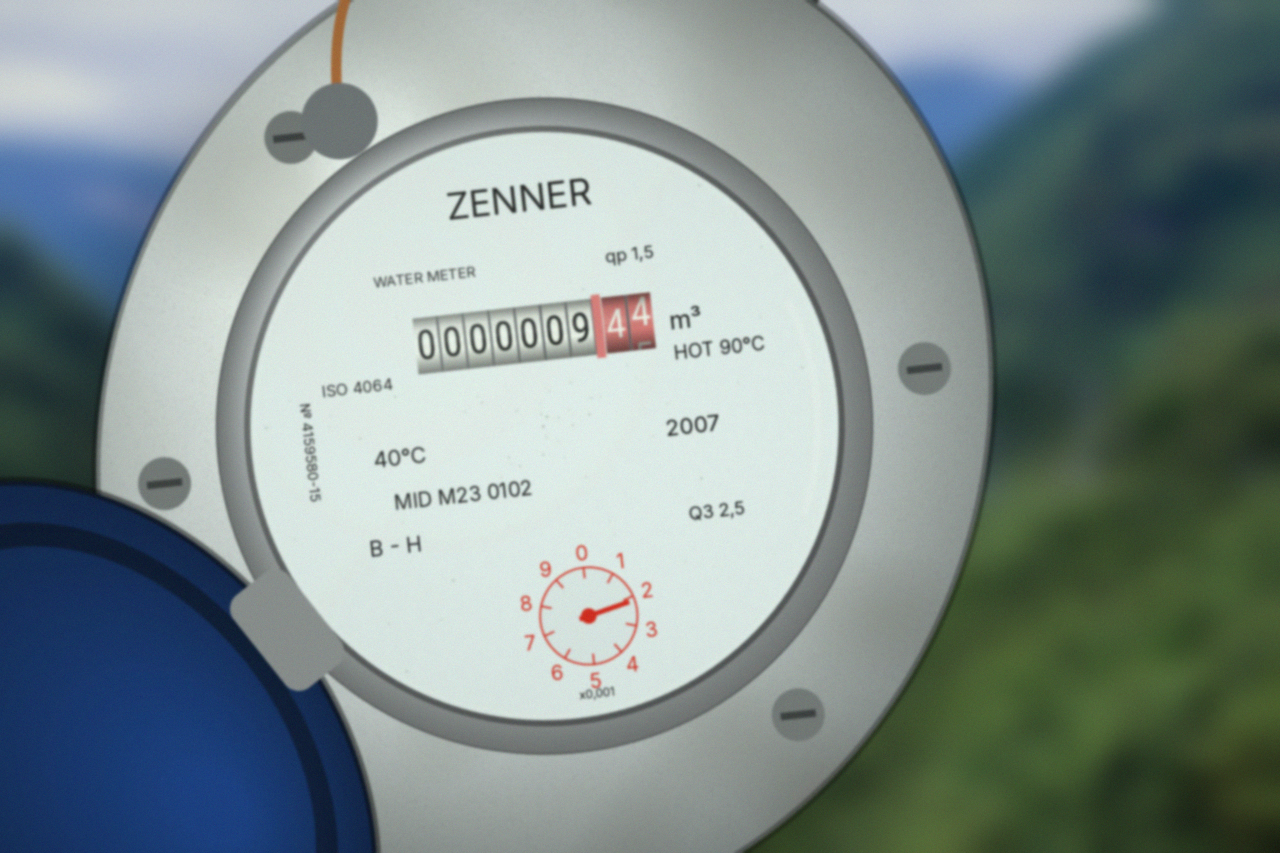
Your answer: 9.442m³
